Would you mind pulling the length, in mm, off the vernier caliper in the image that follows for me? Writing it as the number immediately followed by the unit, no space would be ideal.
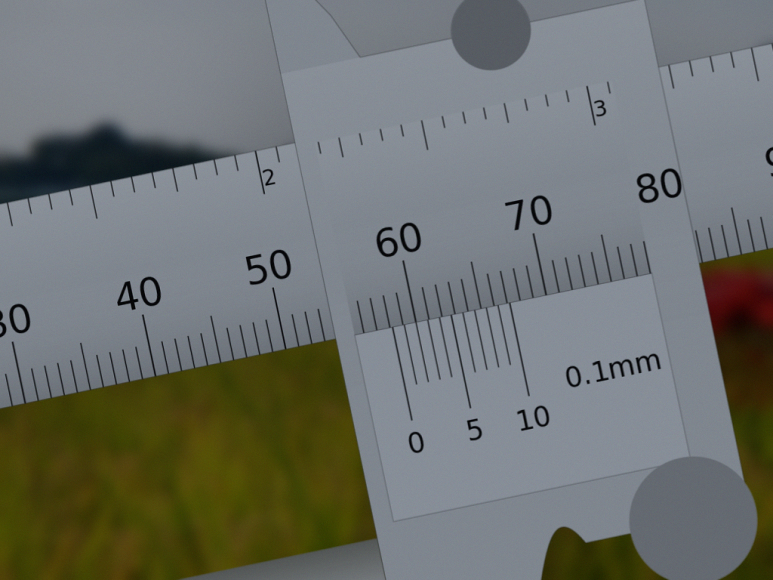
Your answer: 58.2mm
